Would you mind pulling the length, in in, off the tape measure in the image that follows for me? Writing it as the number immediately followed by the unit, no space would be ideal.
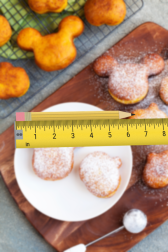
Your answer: 6.5in
